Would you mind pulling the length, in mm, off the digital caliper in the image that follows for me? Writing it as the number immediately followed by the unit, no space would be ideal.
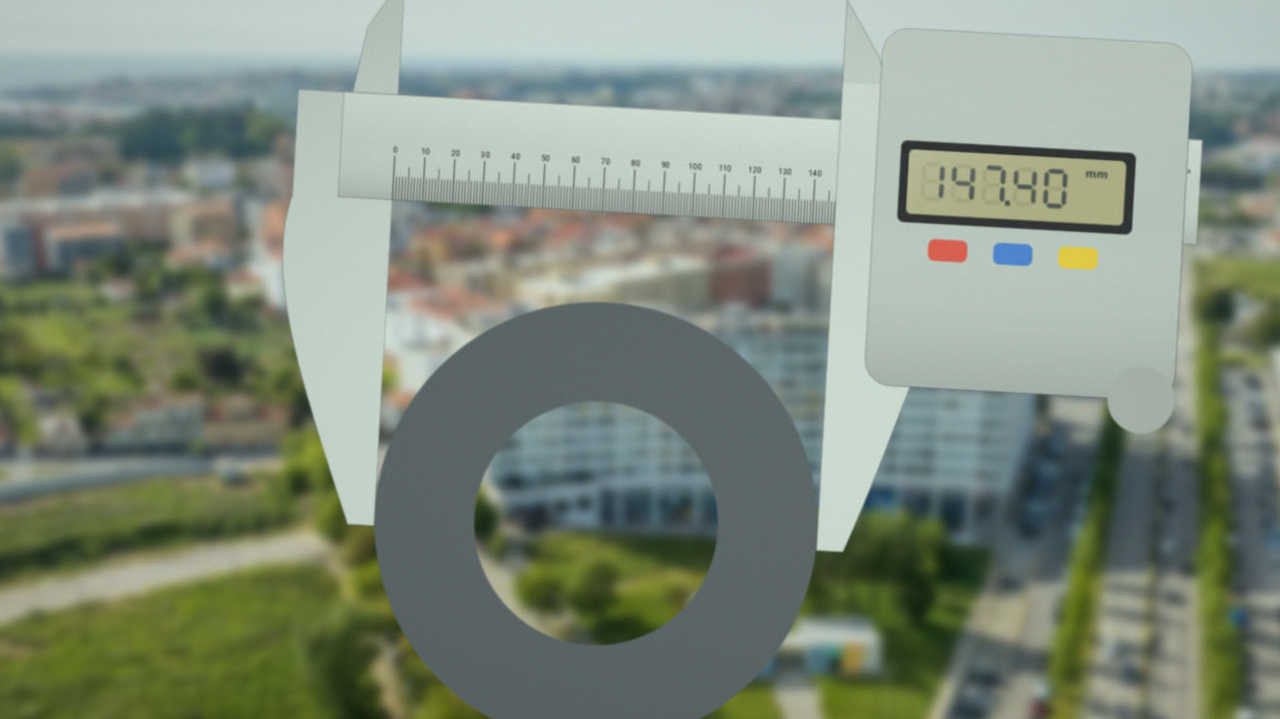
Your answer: 147.40mm
